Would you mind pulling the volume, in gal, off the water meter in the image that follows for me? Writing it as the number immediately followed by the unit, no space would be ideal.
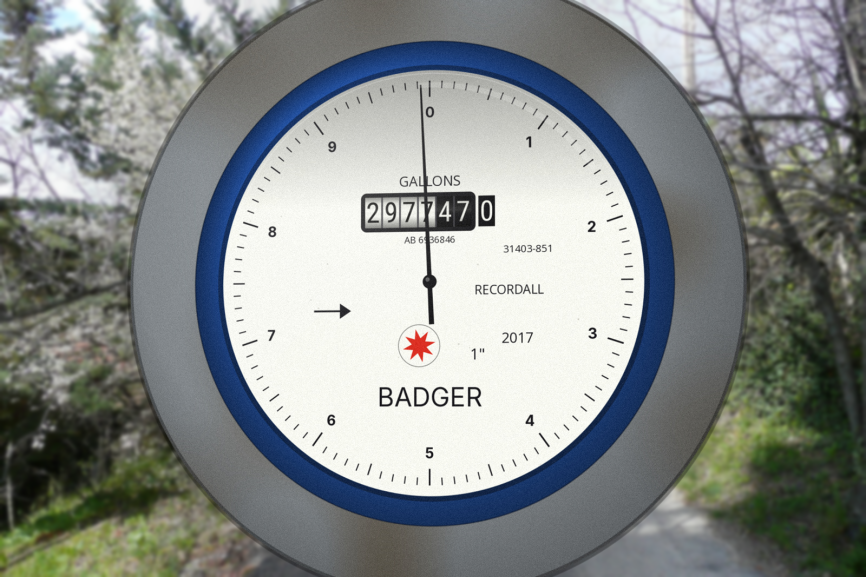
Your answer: 2977469.9gal
